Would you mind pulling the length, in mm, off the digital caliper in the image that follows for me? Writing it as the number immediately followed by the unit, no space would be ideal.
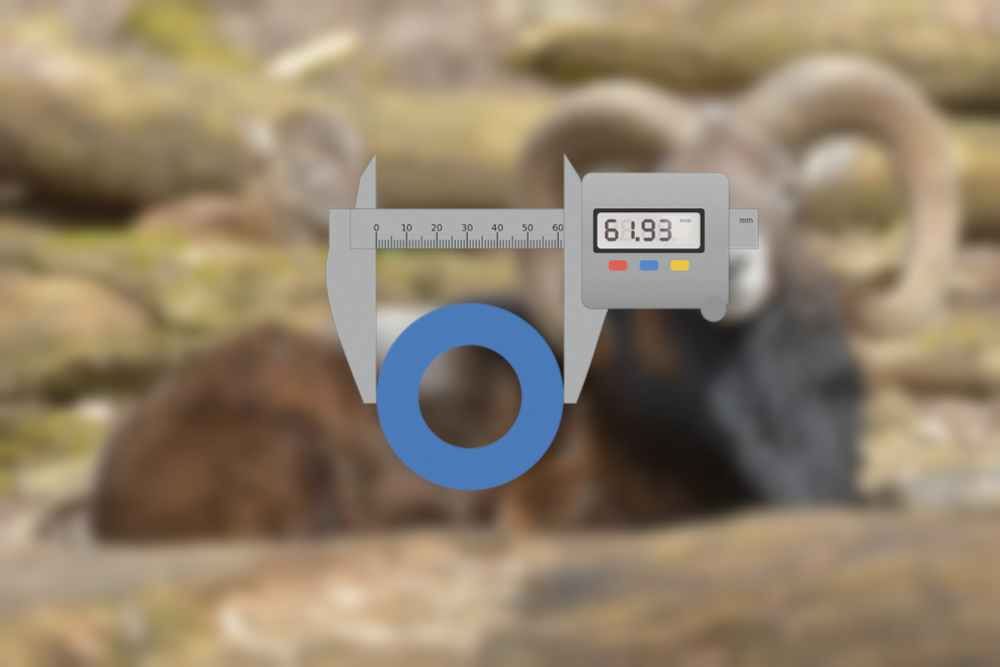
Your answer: 61.93mm
